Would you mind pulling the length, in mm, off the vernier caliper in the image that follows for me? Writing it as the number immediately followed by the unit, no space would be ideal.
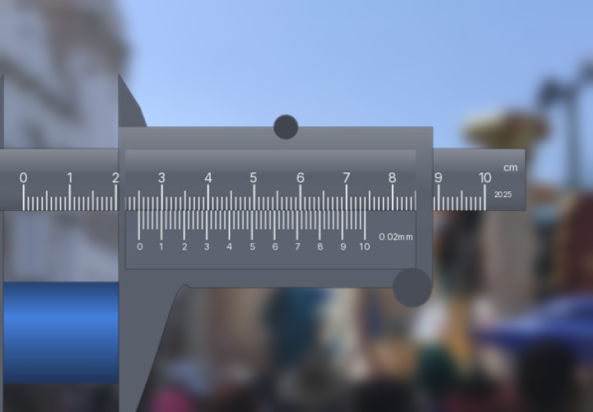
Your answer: 25.0mm
